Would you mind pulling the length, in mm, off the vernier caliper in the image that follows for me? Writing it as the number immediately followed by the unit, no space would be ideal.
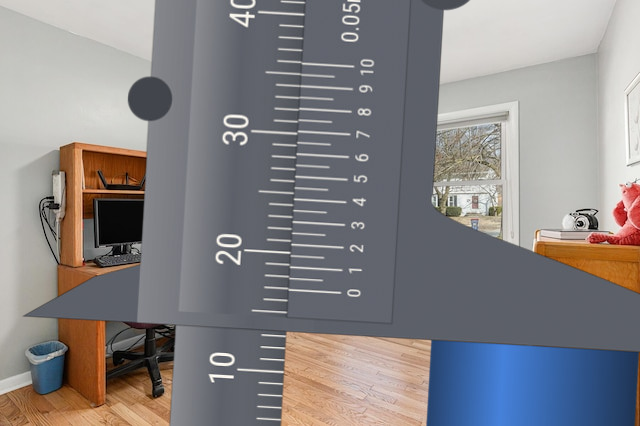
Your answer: 16.9mm
